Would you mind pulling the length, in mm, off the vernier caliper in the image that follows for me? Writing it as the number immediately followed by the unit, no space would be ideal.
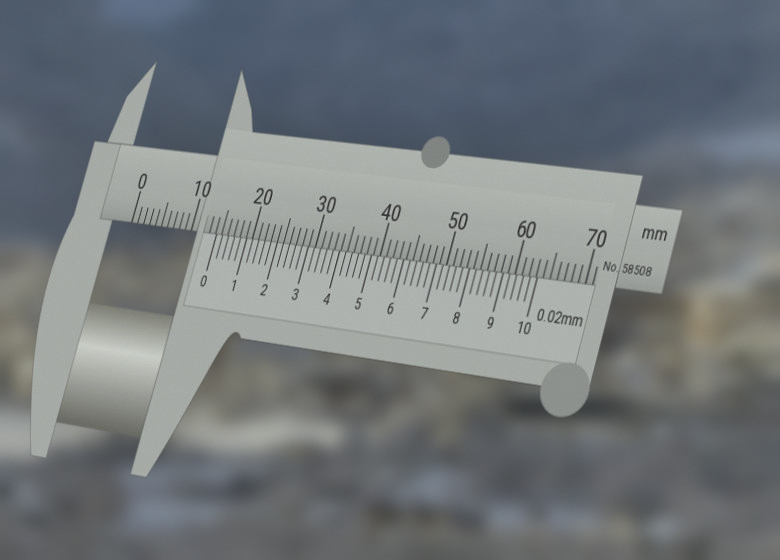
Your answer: 14.2mm
